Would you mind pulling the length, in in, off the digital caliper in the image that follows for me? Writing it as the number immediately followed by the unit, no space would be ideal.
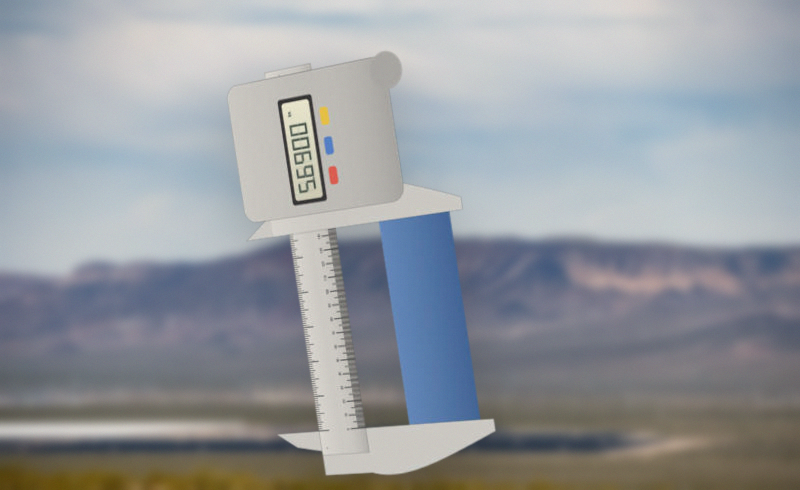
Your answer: 5.6900in
